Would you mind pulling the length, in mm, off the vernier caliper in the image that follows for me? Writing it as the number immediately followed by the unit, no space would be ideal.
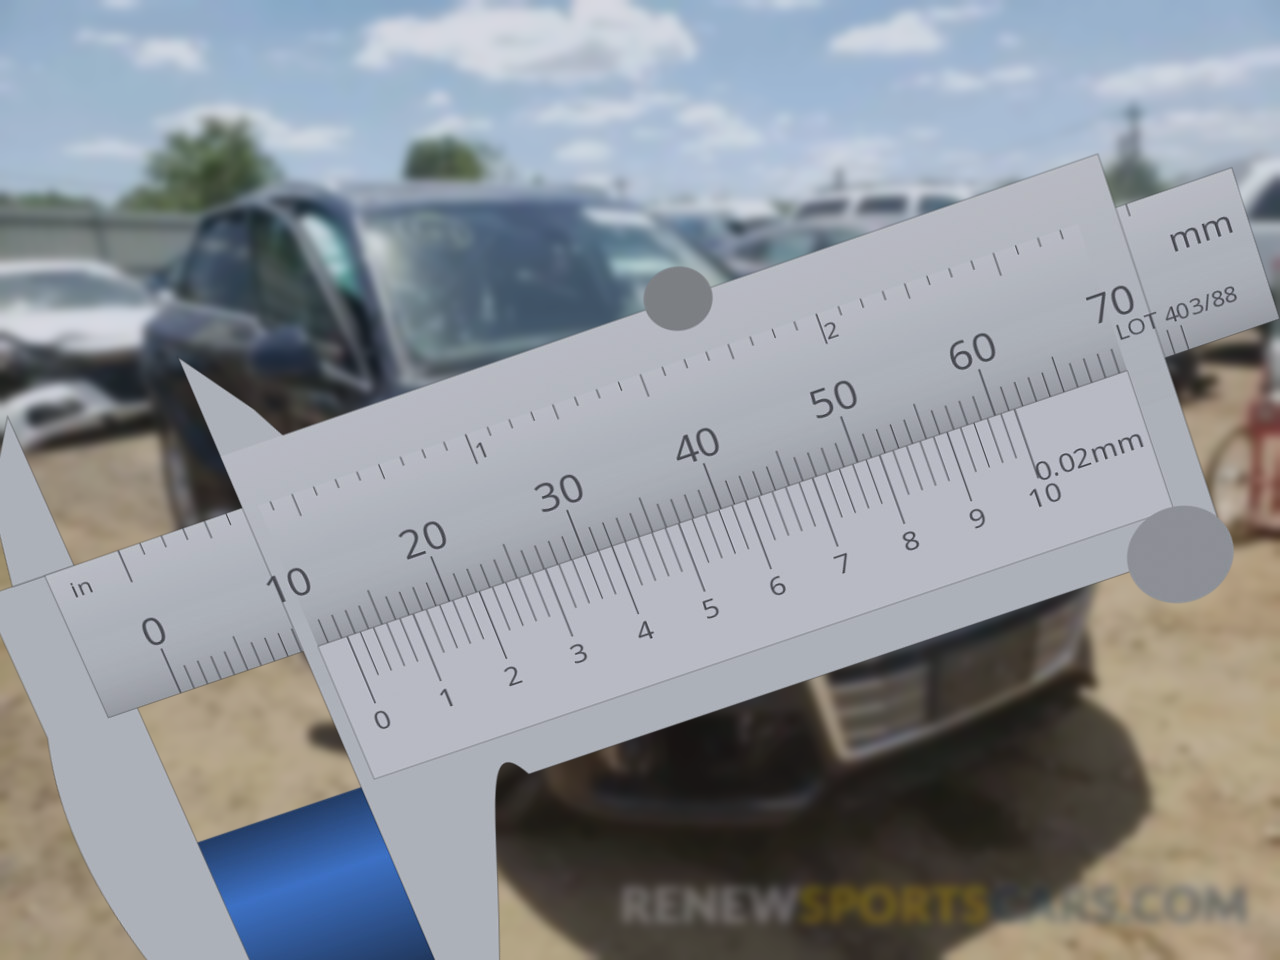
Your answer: 12.4mm
